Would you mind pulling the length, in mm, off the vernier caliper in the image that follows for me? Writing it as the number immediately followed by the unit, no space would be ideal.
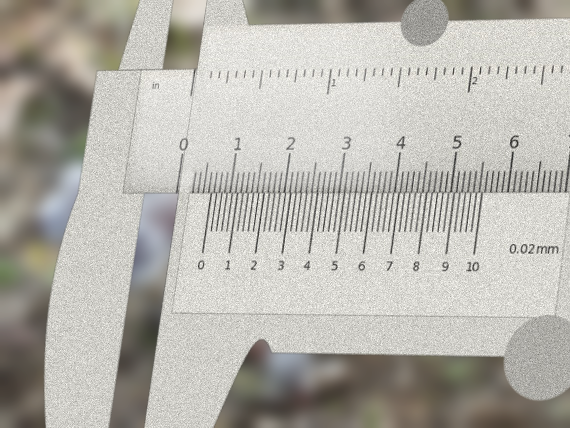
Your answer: 6.5mm
